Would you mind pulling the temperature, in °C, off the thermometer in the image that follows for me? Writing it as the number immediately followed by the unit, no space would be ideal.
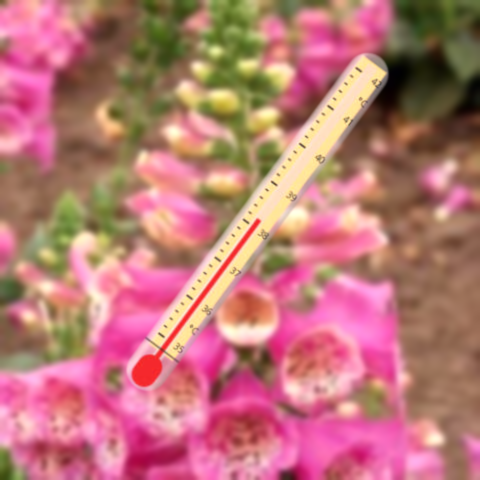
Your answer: 38.2°C
